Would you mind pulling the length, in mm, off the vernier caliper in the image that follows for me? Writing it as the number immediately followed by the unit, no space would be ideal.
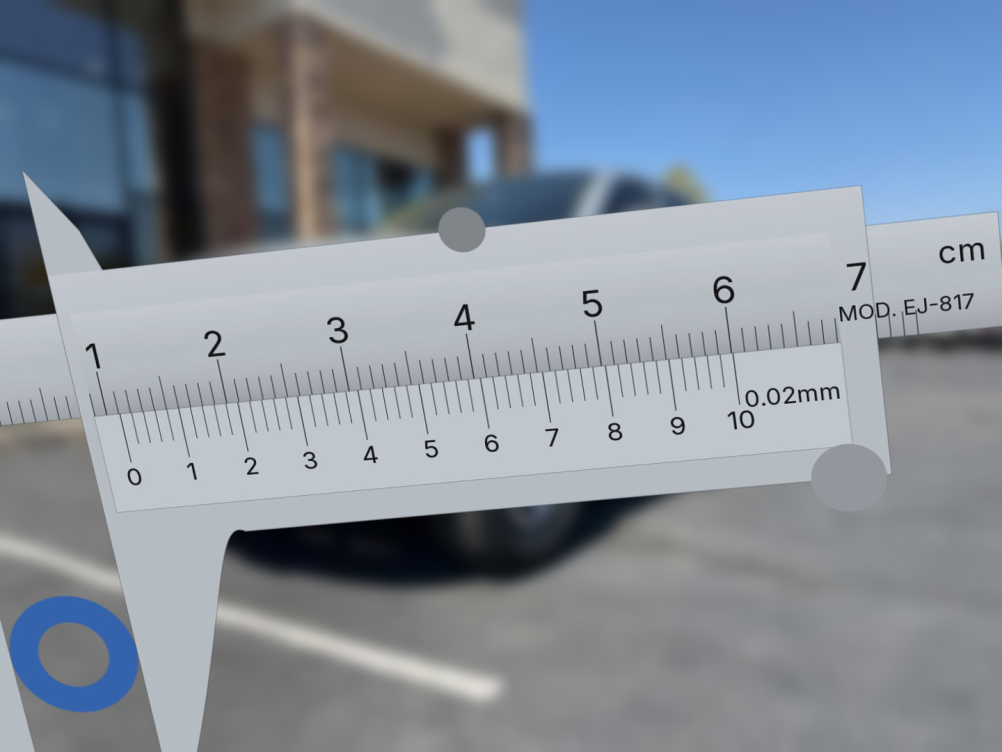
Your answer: 11.1mm
